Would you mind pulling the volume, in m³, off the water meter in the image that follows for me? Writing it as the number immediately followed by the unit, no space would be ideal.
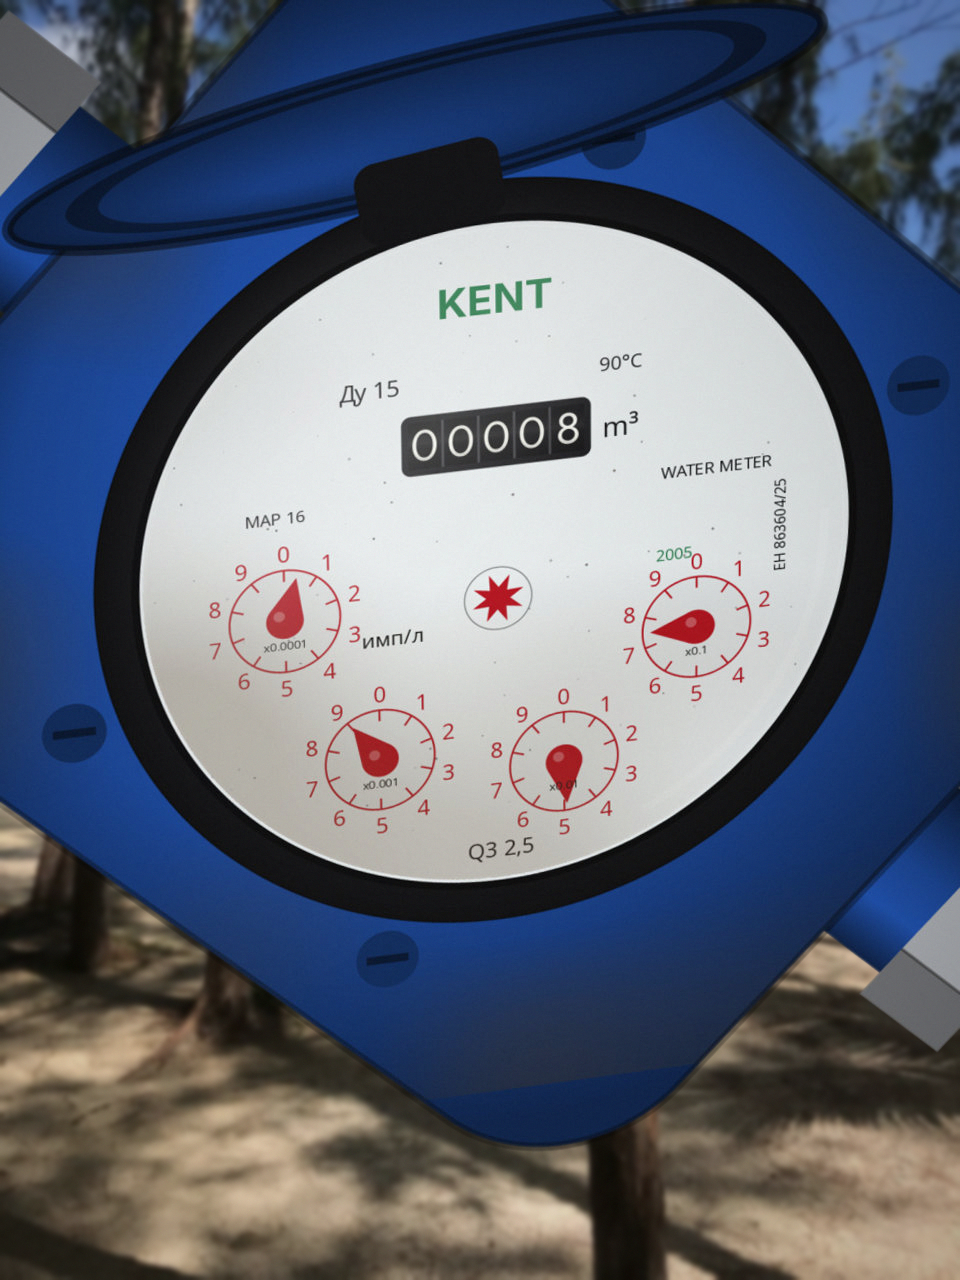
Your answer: 8.7490m³
